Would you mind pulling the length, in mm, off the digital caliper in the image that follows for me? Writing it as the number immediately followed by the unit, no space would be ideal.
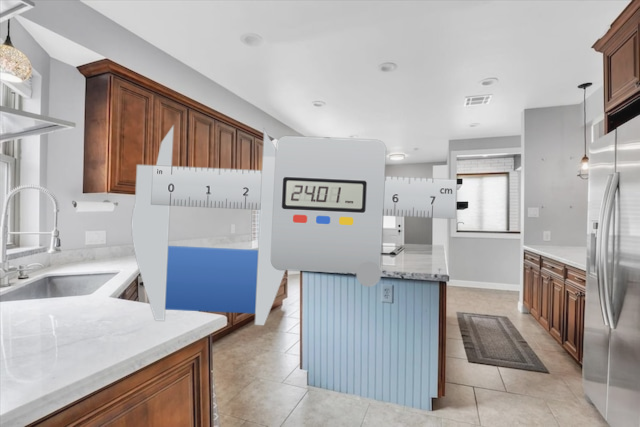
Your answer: 24.01mm
